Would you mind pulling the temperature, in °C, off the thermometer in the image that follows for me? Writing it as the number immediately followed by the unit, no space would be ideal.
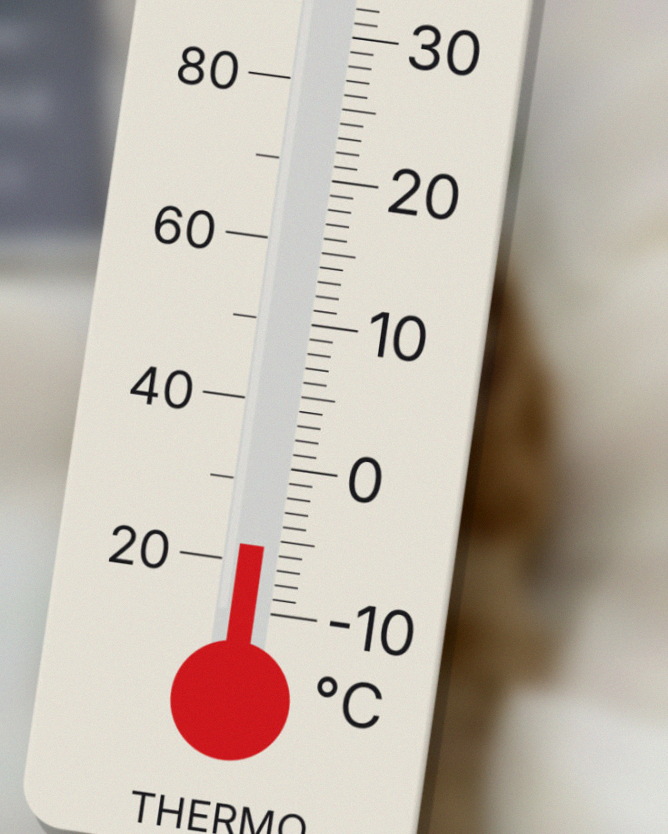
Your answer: -5.5°C
